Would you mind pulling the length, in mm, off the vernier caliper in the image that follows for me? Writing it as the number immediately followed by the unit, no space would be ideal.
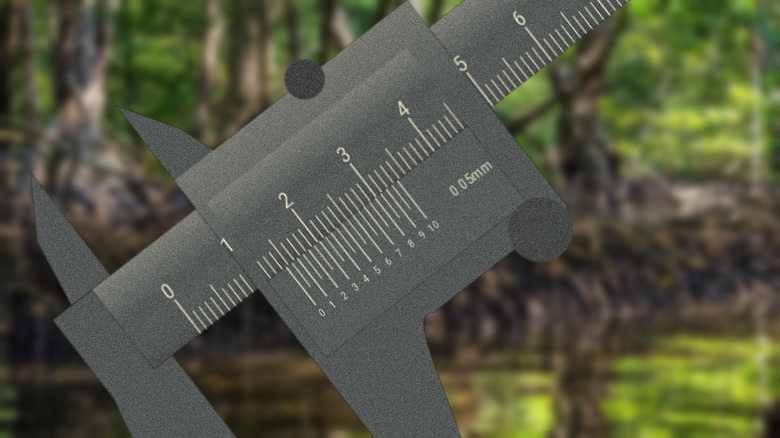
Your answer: 14.6mm
